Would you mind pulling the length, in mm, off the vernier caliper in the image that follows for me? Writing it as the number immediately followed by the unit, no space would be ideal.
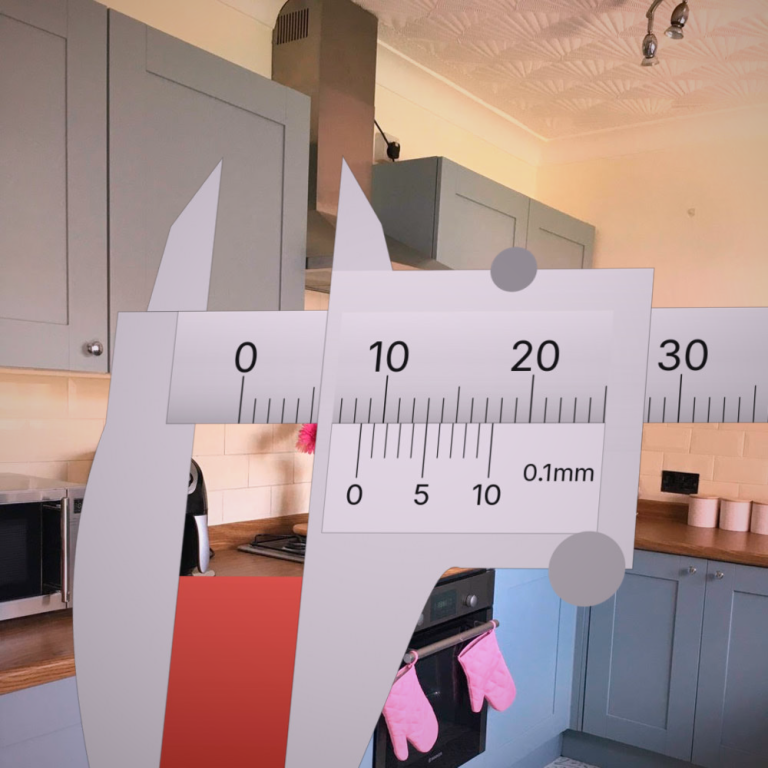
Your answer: 8.5mm
